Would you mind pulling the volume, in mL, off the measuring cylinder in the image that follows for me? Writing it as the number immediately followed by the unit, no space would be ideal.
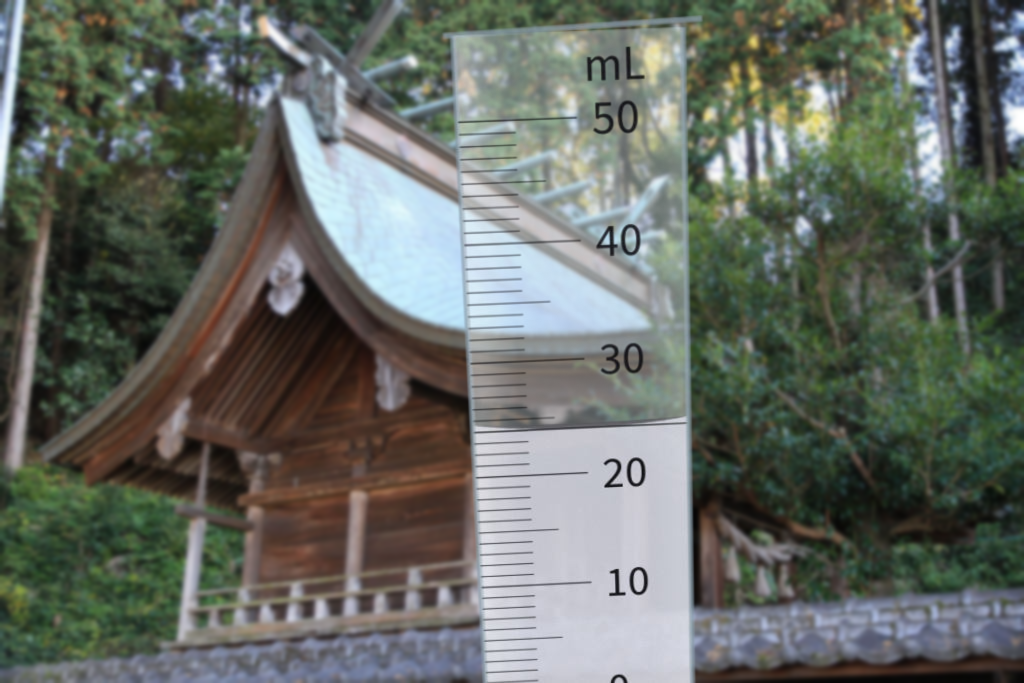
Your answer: 24mL
